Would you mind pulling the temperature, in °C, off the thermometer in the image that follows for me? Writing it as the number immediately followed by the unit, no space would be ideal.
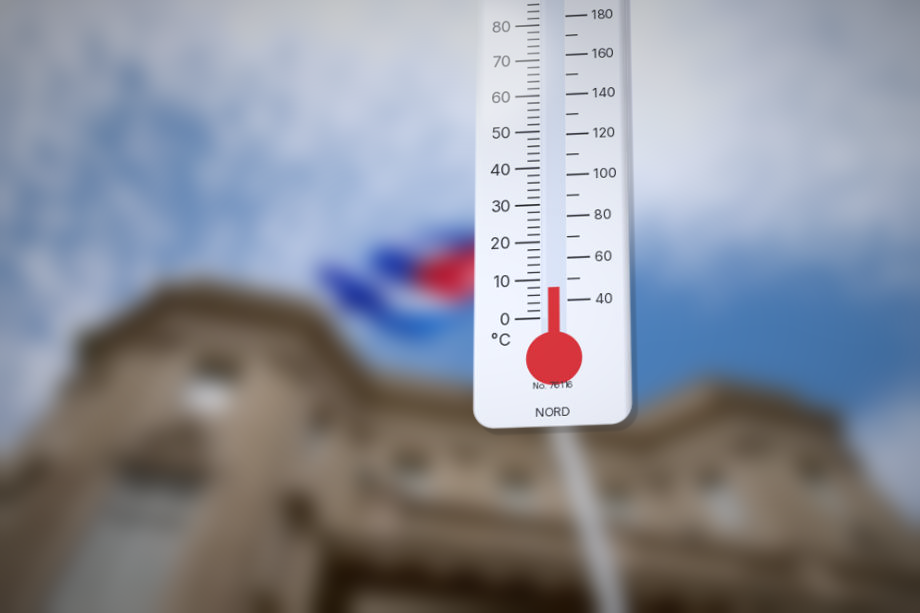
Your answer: 8°C
